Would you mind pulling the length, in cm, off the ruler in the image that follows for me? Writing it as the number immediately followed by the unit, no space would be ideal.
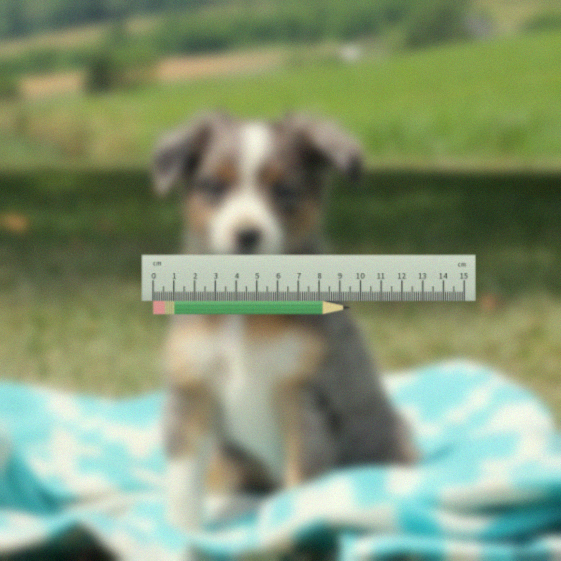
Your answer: 9.5cm
